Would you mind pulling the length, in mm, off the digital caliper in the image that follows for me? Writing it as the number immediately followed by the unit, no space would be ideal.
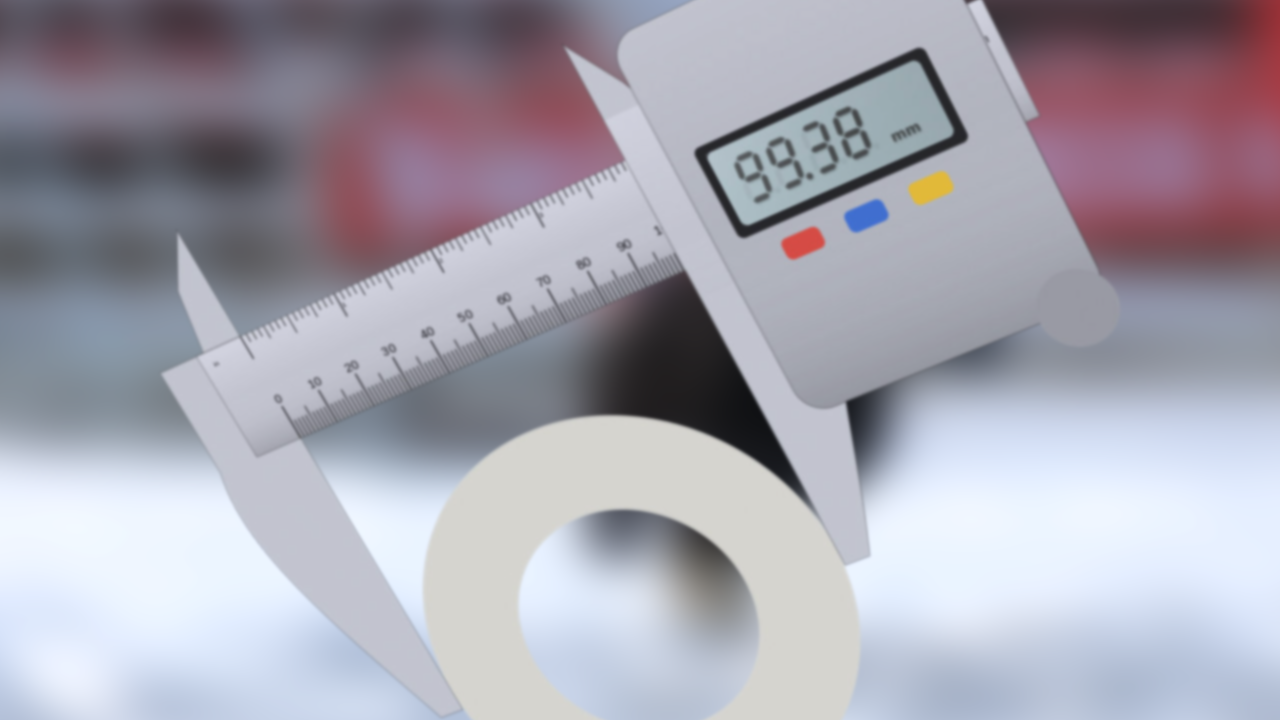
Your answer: 99.38mm
